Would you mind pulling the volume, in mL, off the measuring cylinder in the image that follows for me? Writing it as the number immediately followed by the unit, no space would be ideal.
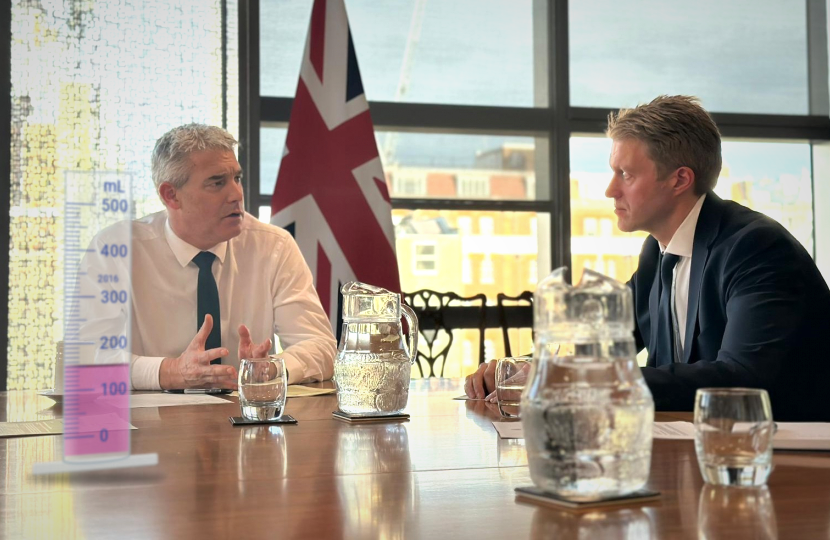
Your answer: 150mL
